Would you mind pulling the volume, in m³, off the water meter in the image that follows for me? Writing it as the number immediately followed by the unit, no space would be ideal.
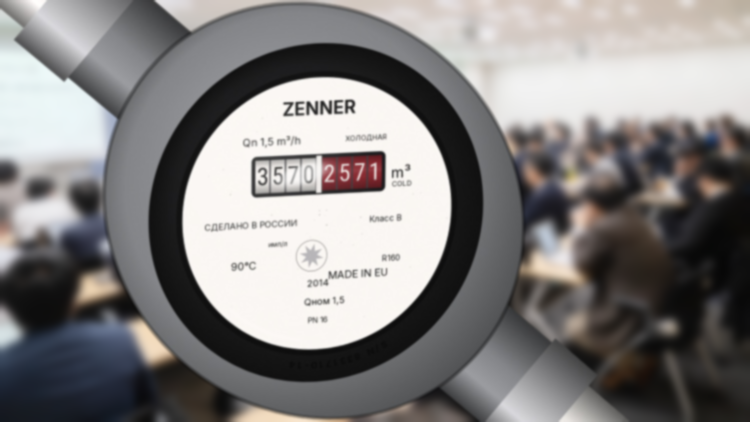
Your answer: 3570.2571m³
